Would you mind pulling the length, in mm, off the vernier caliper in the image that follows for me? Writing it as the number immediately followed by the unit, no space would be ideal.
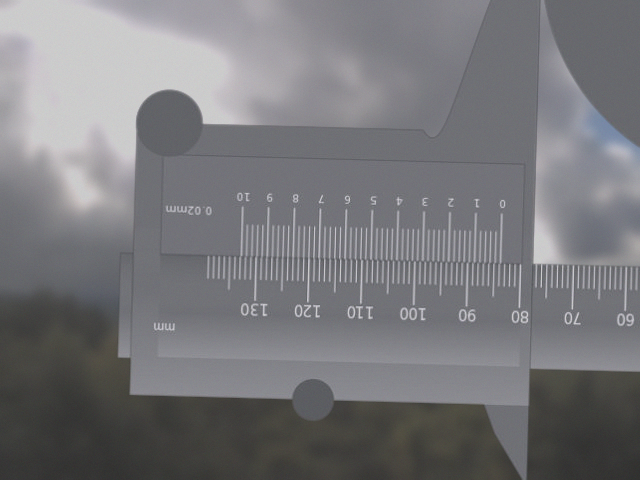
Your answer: 83.8mm
